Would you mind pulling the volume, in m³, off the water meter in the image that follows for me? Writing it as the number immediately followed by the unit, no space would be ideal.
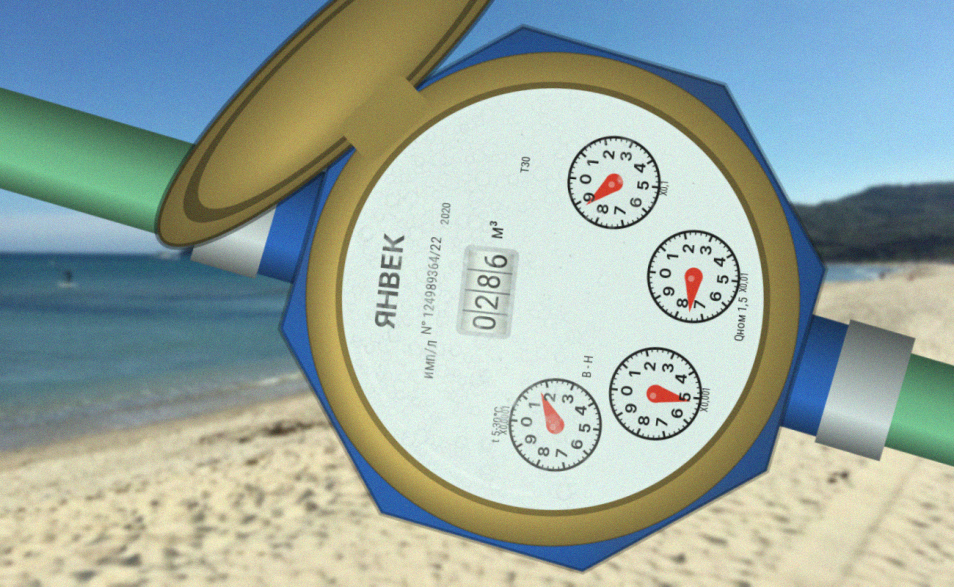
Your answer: 285.8751m³
